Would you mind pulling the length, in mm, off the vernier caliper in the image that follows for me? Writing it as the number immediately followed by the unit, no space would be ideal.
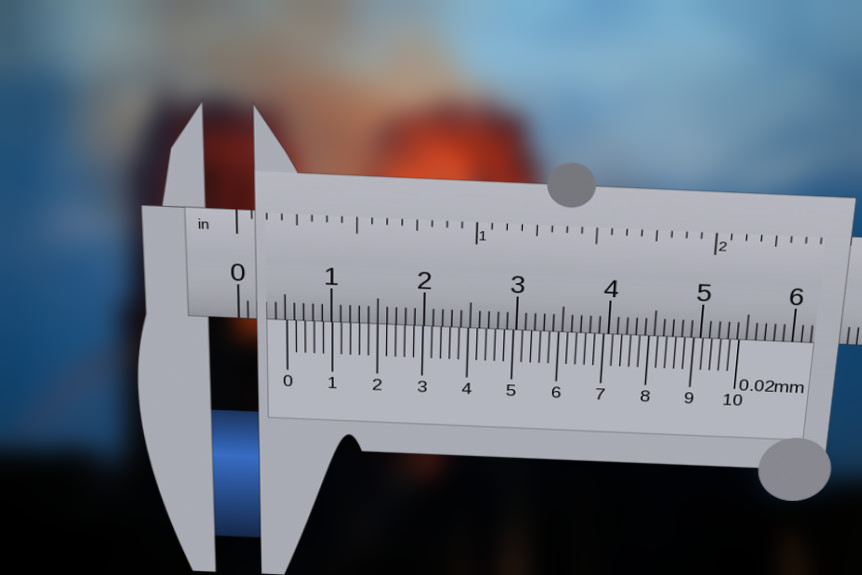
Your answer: 5.2mm
